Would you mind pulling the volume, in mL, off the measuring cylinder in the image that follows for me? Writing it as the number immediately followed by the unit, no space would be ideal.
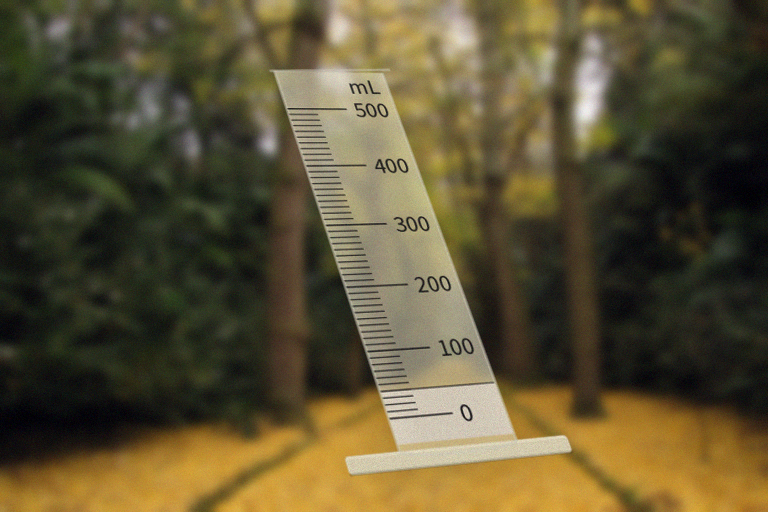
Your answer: 40mL
